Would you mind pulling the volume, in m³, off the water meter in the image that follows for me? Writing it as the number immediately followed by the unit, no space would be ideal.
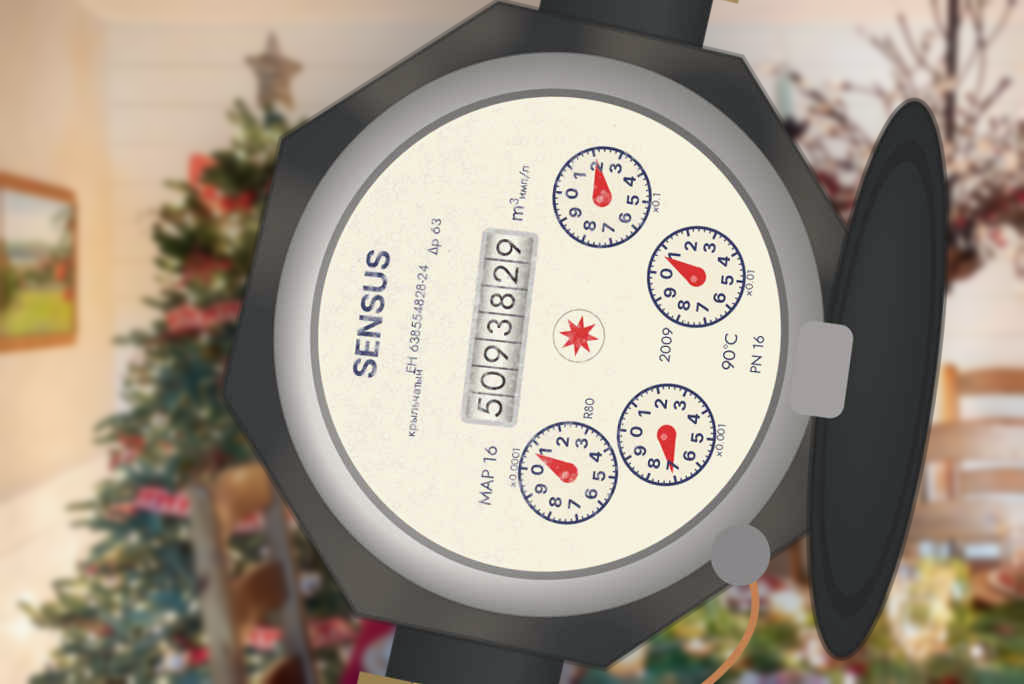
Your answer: 5093829.2070m³
